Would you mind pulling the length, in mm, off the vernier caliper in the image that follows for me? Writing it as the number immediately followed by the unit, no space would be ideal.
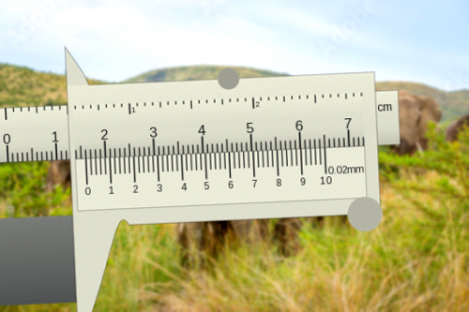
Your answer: 16.0mm
